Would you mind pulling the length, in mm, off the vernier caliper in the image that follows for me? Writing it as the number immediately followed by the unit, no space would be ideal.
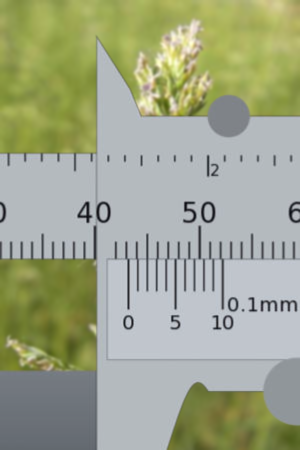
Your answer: 43.2mm
